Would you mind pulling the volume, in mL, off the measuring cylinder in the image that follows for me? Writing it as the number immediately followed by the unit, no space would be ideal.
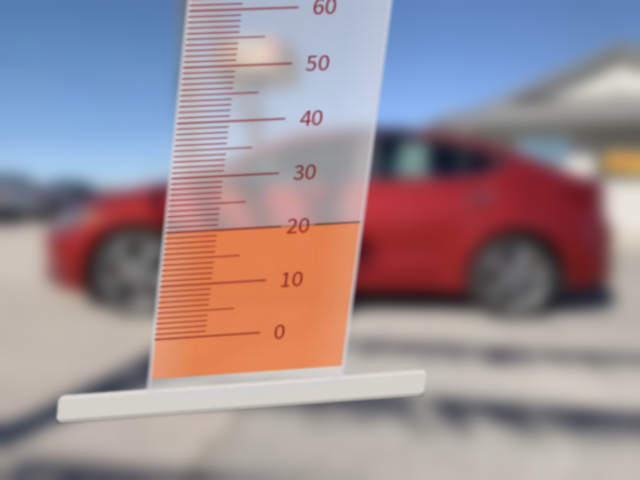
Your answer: 20mL
